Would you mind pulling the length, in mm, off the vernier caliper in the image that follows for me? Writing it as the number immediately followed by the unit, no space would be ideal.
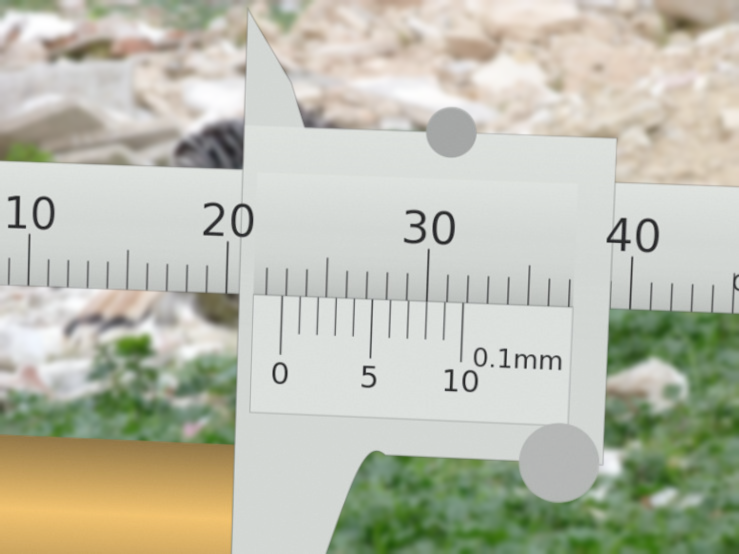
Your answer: 22.8mm
